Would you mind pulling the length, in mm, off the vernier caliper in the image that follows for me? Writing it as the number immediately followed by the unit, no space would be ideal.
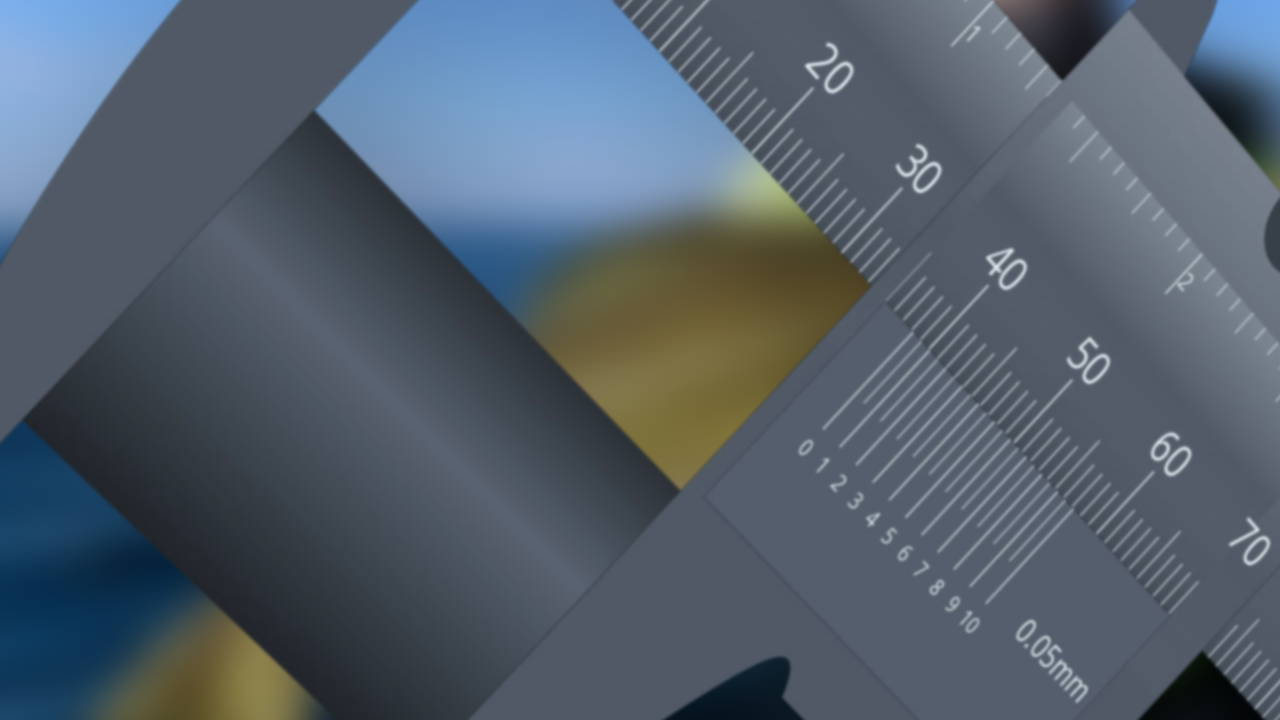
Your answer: 38.2mm
